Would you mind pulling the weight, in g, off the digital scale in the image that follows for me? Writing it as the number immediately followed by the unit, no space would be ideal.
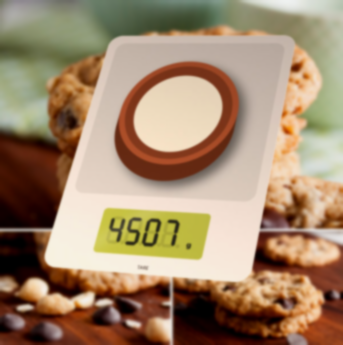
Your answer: 4507g
